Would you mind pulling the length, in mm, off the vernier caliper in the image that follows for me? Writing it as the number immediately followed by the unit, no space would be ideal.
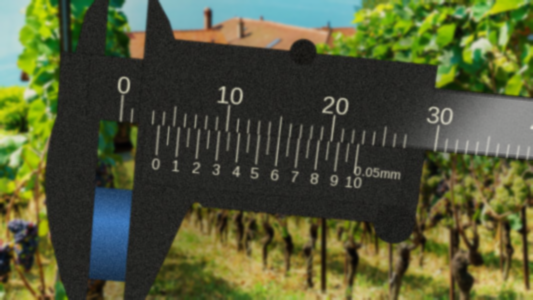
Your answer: 3.6mm
